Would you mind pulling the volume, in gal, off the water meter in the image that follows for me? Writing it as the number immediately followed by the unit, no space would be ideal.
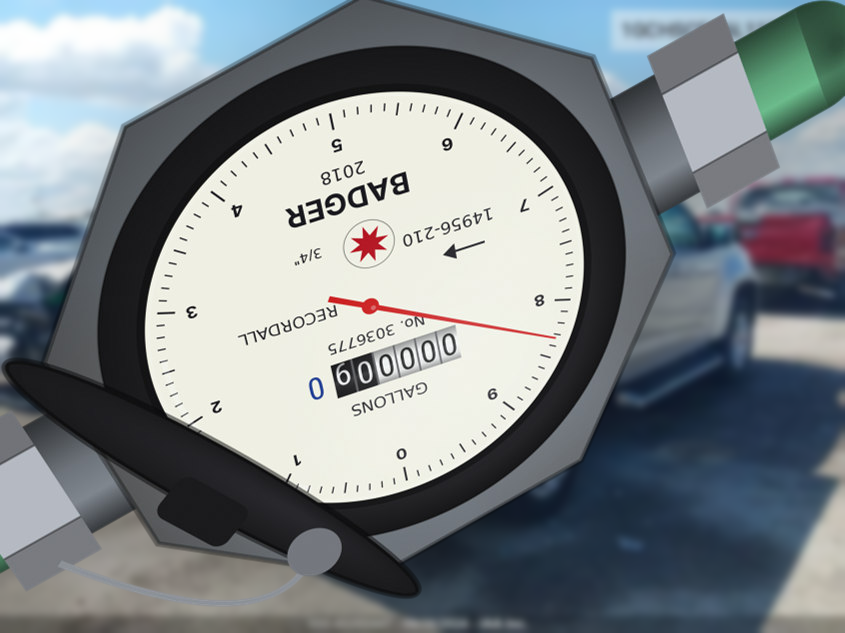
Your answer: 88.3gal
